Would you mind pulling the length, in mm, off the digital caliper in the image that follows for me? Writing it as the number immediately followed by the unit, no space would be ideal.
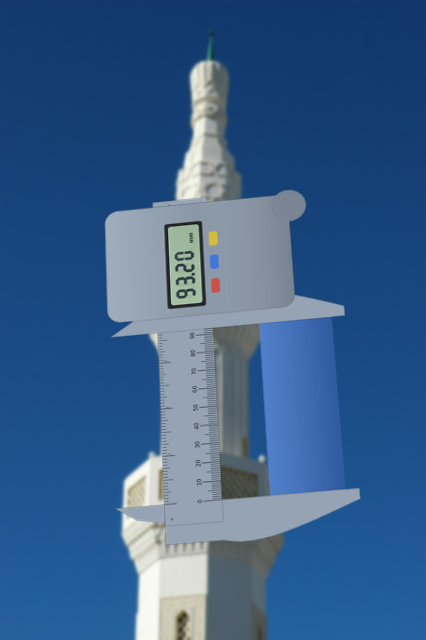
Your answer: 93.20mm
